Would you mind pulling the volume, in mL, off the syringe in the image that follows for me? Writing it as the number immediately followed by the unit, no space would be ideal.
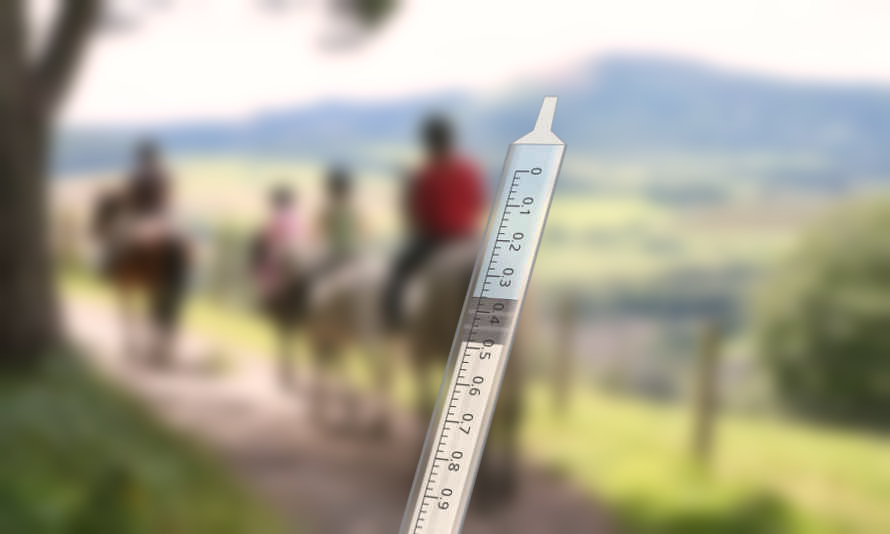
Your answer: 0.36mL
